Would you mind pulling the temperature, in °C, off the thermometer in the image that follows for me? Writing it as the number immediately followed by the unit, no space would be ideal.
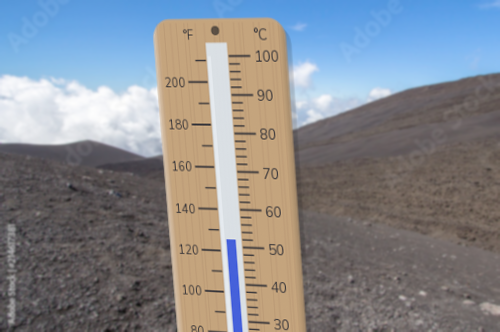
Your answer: 52°C
